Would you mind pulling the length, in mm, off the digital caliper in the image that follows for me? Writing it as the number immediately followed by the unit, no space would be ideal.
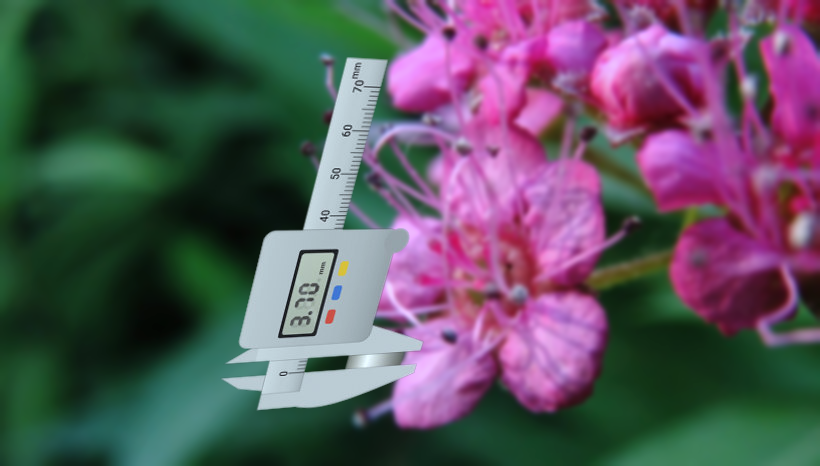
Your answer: 3.70mm
